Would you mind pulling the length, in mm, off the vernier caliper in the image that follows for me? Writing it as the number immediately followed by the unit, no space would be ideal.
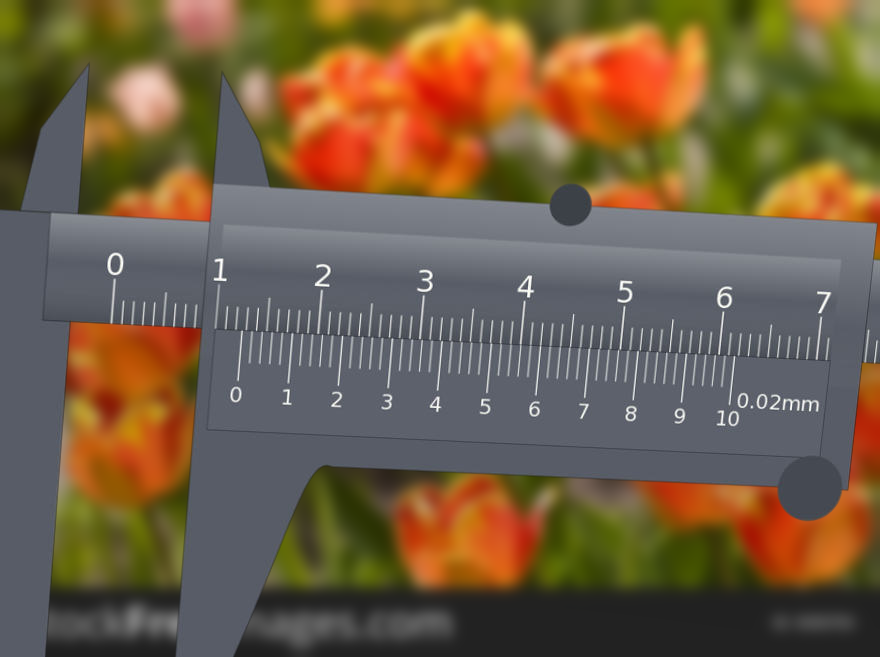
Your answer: 12.6mm
